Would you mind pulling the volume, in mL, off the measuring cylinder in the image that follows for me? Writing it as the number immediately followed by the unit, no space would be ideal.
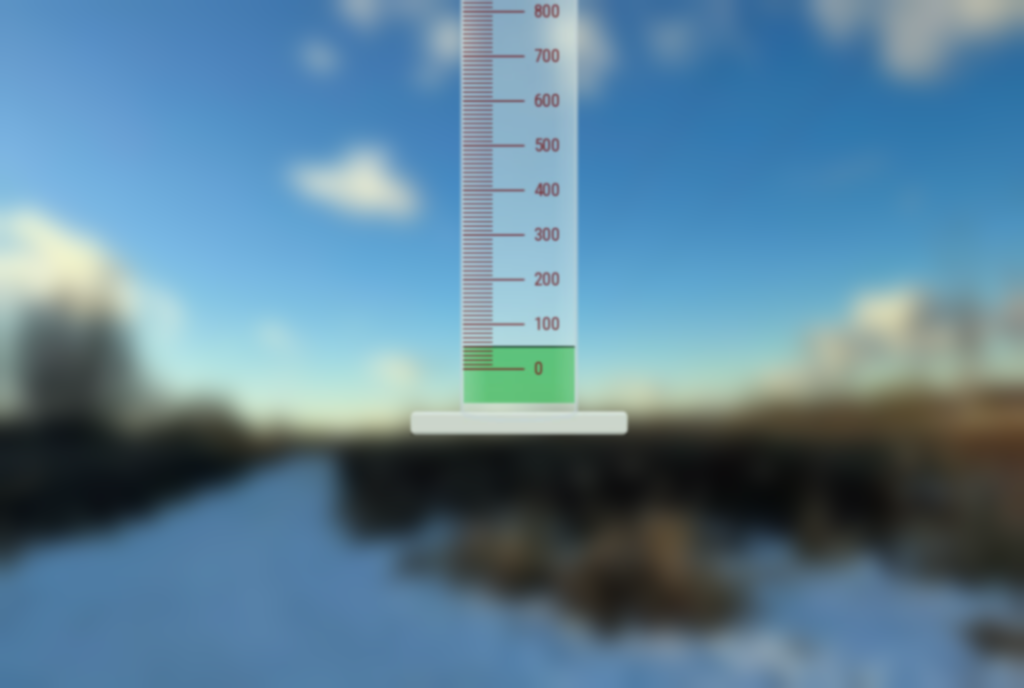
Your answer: 50mL
